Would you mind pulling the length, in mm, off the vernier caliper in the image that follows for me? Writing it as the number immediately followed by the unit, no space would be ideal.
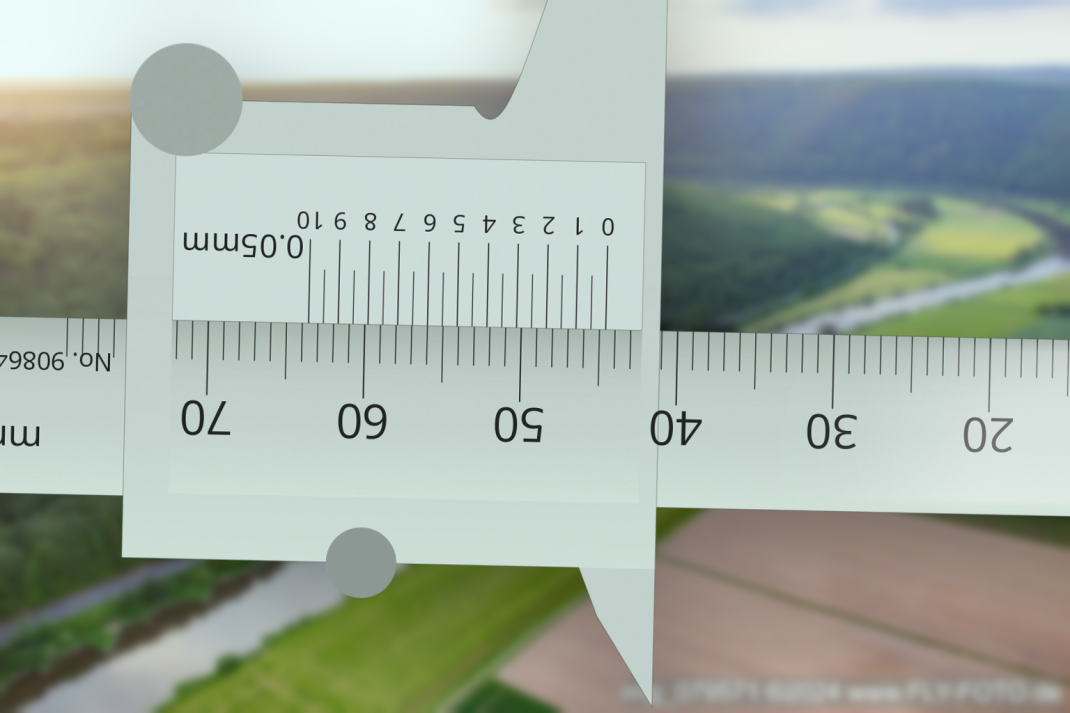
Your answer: 44.6mm
